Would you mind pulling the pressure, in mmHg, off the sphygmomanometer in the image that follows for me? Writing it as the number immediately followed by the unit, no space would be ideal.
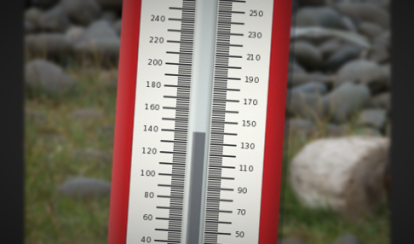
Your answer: 140mmHg
